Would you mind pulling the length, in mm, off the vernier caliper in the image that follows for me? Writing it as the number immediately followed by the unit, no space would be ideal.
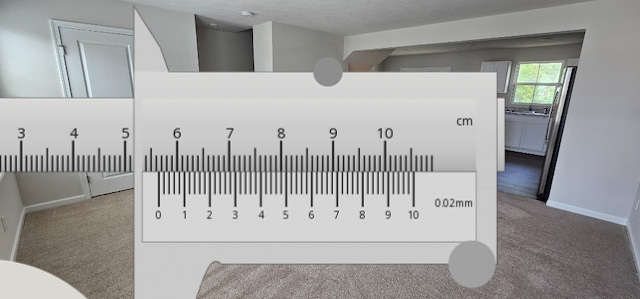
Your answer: 56.5mm
